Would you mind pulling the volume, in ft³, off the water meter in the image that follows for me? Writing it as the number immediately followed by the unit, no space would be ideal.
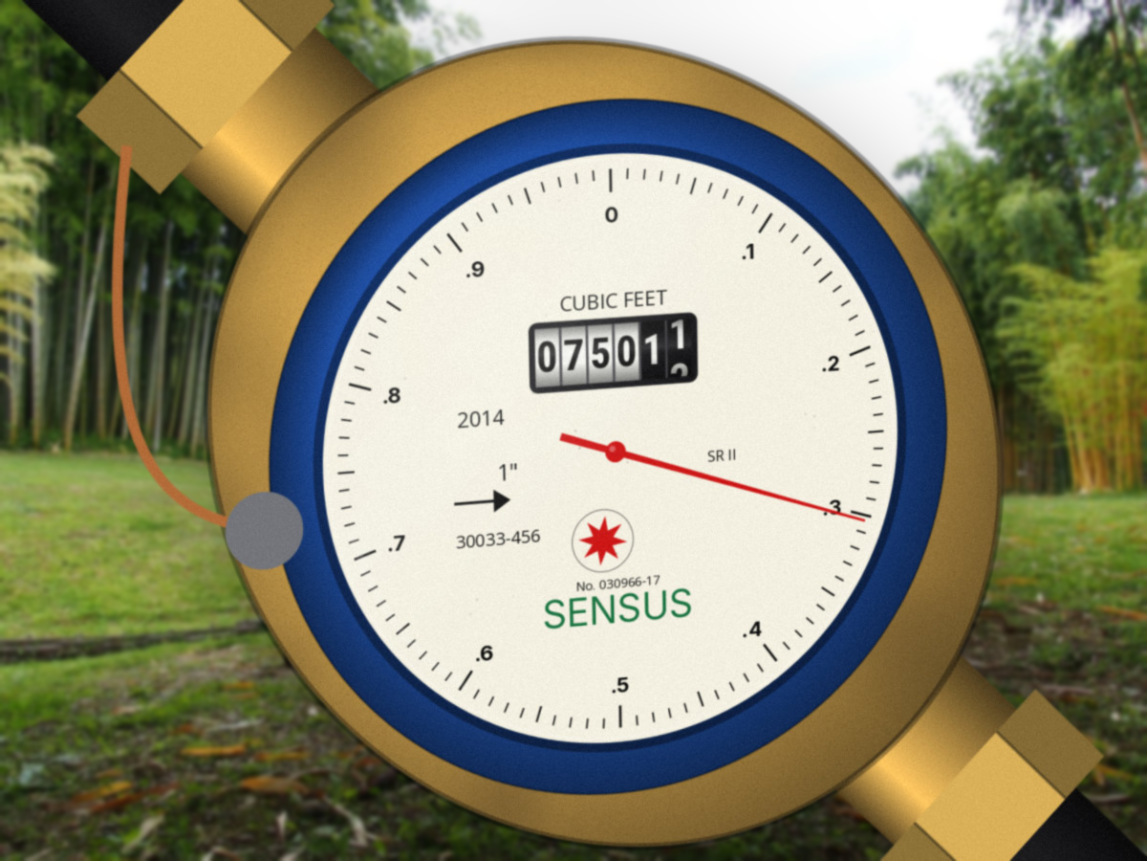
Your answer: 75011.30ft³
